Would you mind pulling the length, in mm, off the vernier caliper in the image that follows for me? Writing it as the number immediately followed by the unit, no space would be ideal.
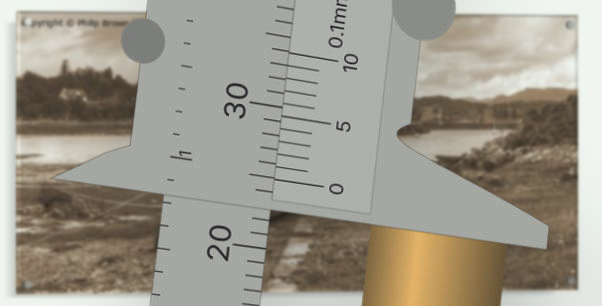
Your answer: 24.9mm
